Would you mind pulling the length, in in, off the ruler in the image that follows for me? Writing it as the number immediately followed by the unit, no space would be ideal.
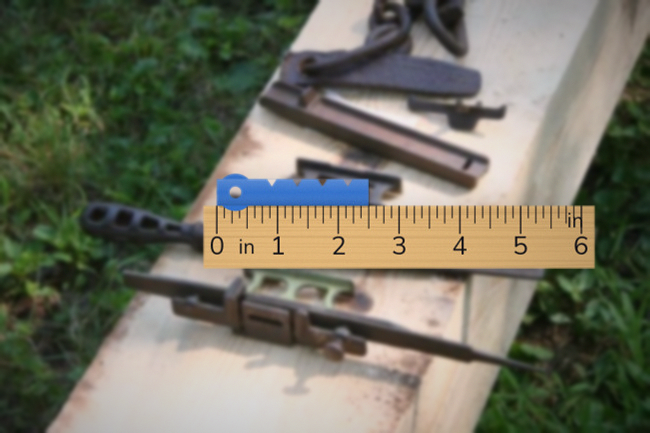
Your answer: 2.5in
